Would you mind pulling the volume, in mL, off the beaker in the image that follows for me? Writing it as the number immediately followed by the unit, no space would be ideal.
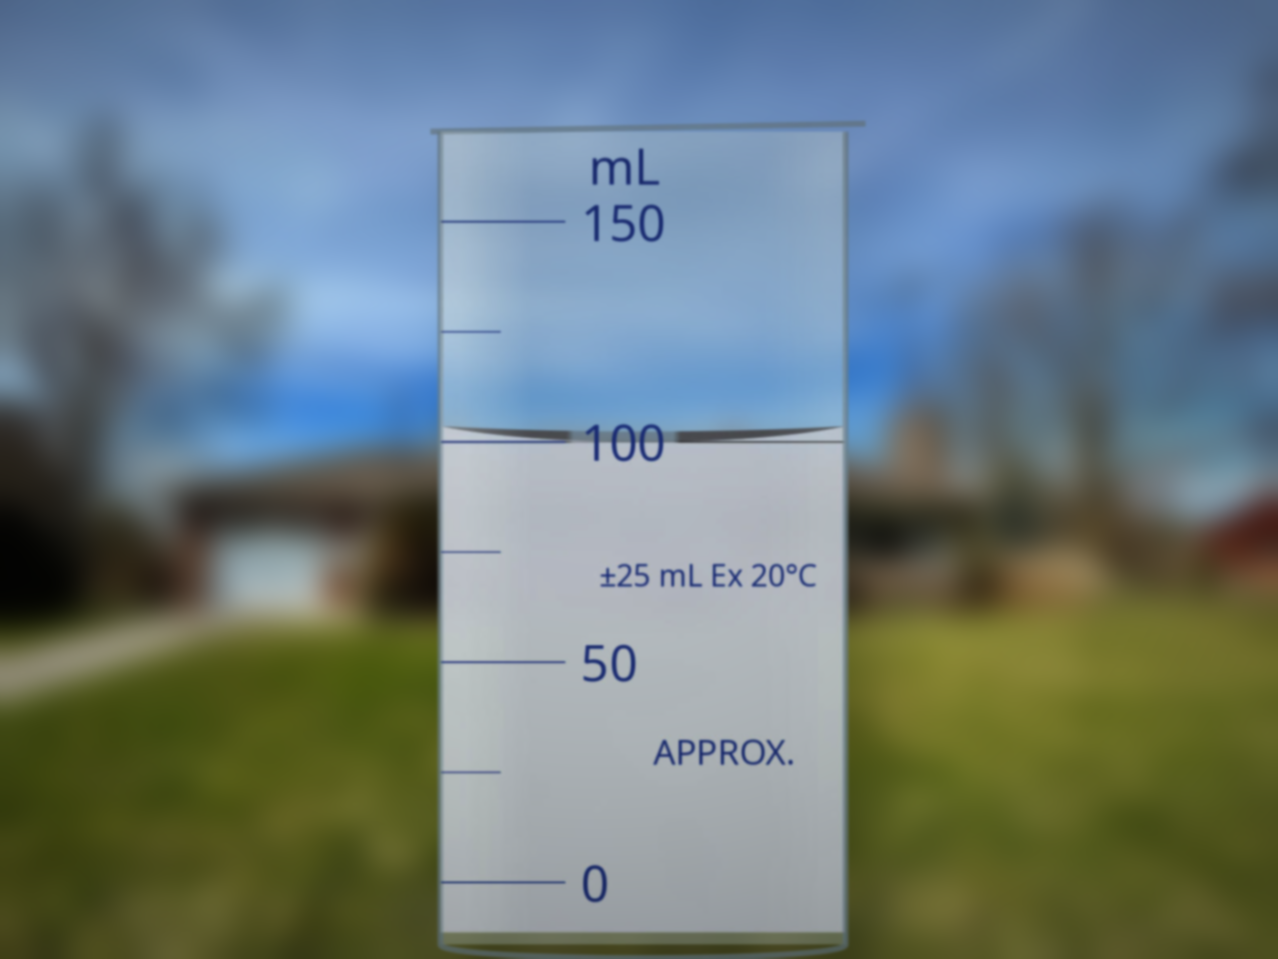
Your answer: 100mL
